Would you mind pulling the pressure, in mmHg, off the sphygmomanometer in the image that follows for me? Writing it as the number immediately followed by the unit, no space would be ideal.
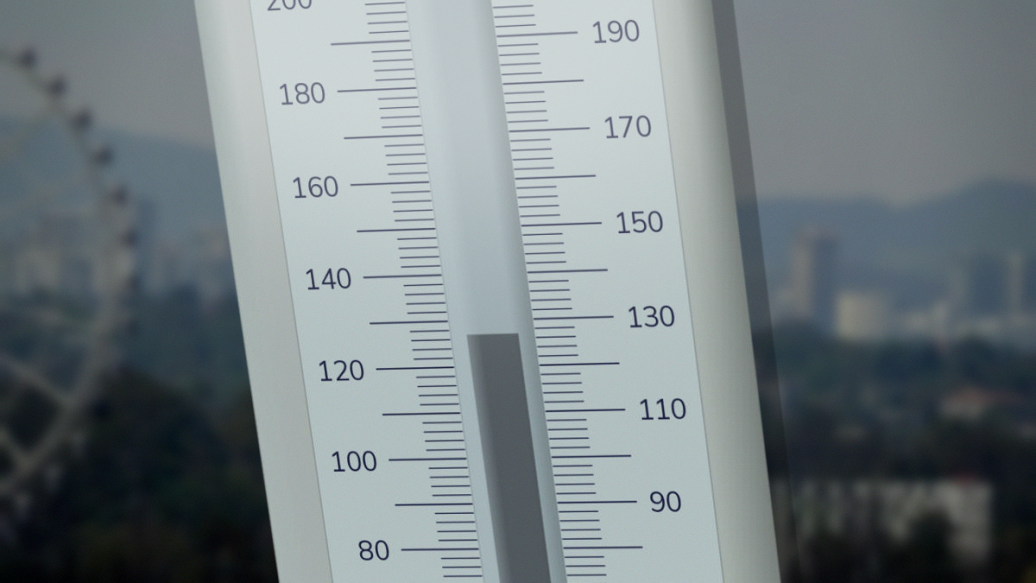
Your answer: 127mmHg
